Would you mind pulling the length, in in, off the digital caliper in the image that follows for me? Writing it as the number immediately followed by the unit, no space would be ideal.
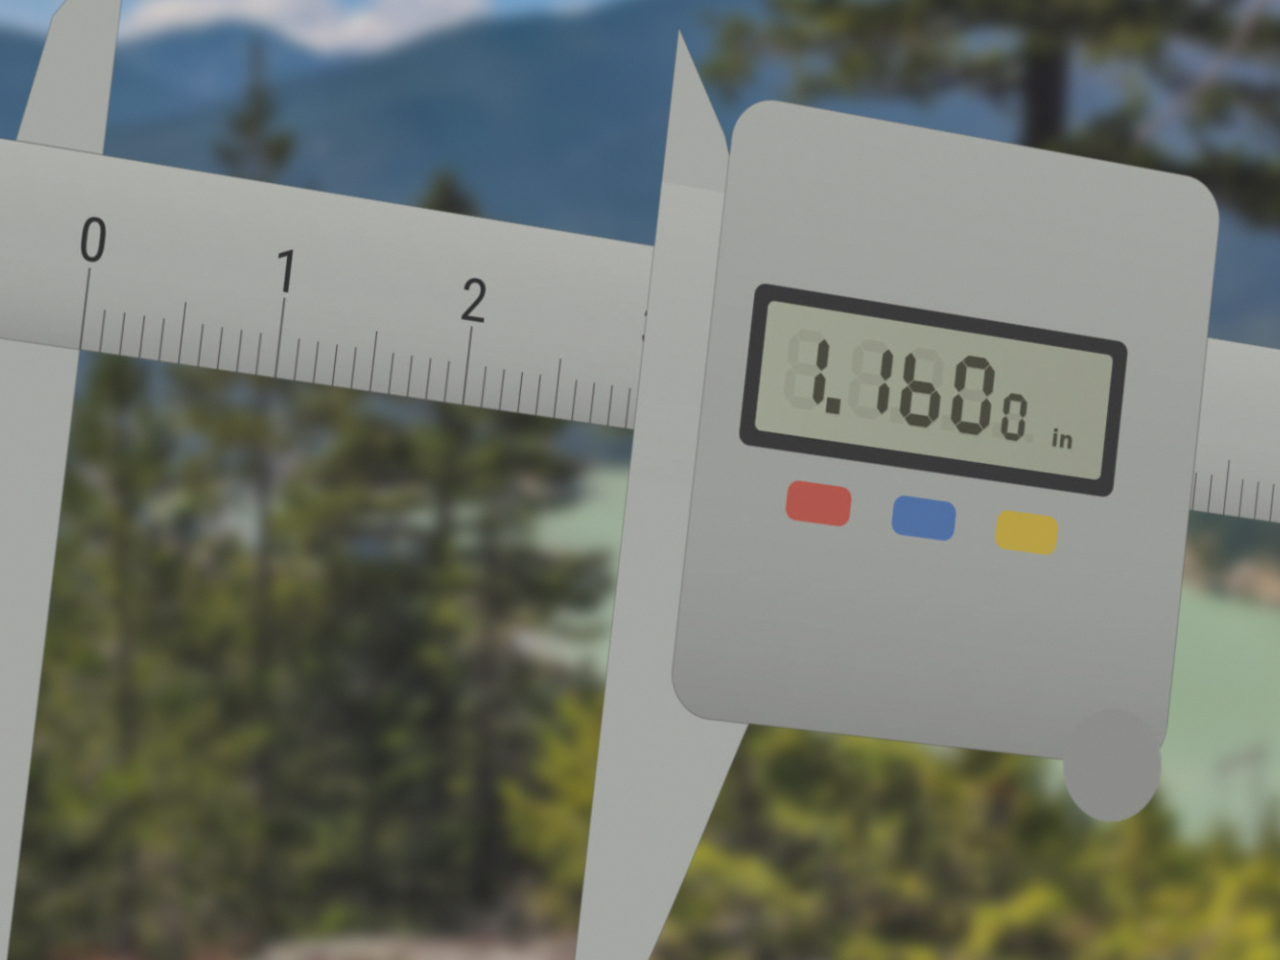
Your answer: 1.1600in
